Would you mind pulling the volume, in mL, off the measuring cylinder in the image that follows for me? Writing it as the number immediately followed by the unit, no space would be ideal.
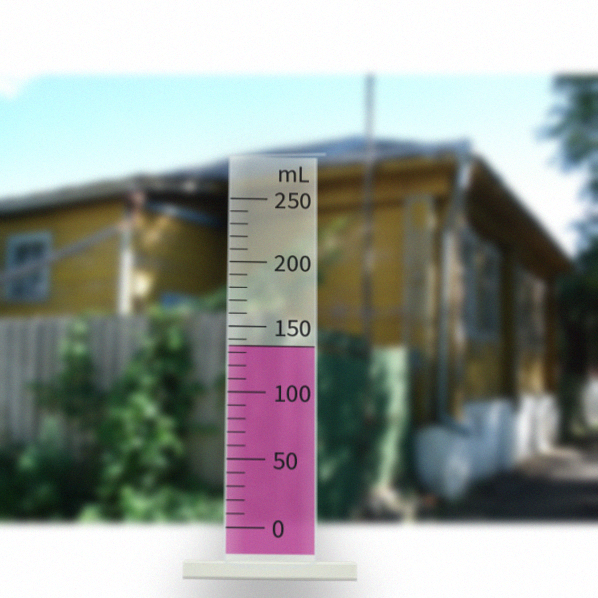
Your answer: 135mL
